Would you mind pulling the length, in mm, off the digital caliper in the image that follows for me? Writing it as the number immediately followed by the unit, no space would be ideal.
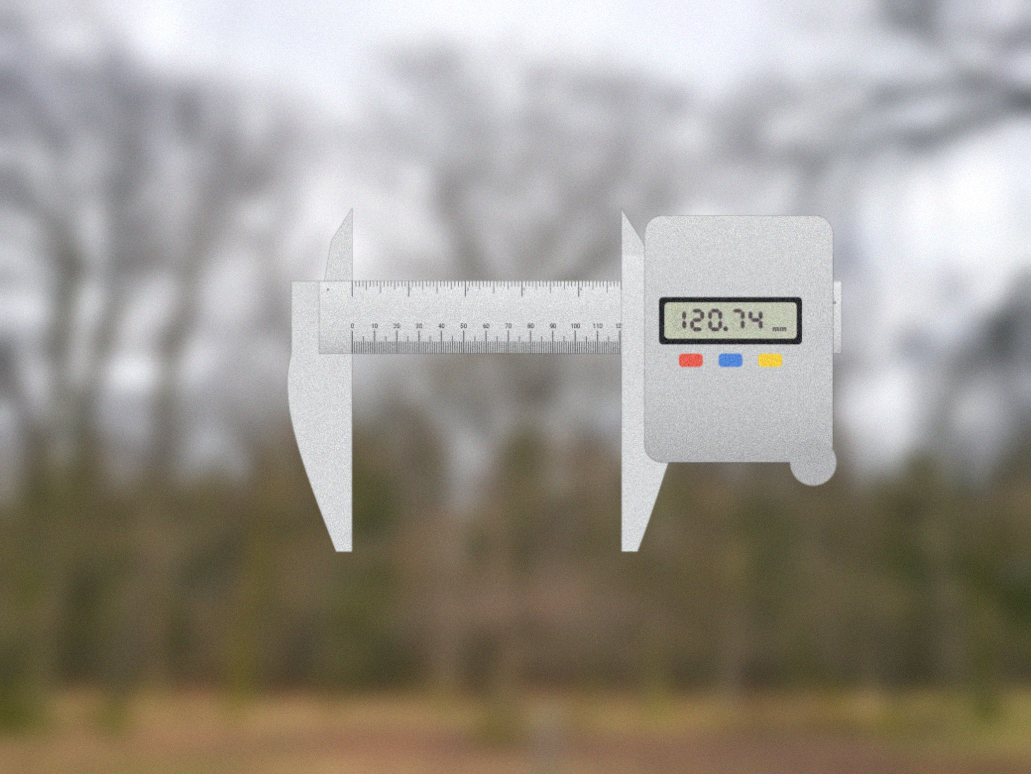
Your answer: 120.74mm
